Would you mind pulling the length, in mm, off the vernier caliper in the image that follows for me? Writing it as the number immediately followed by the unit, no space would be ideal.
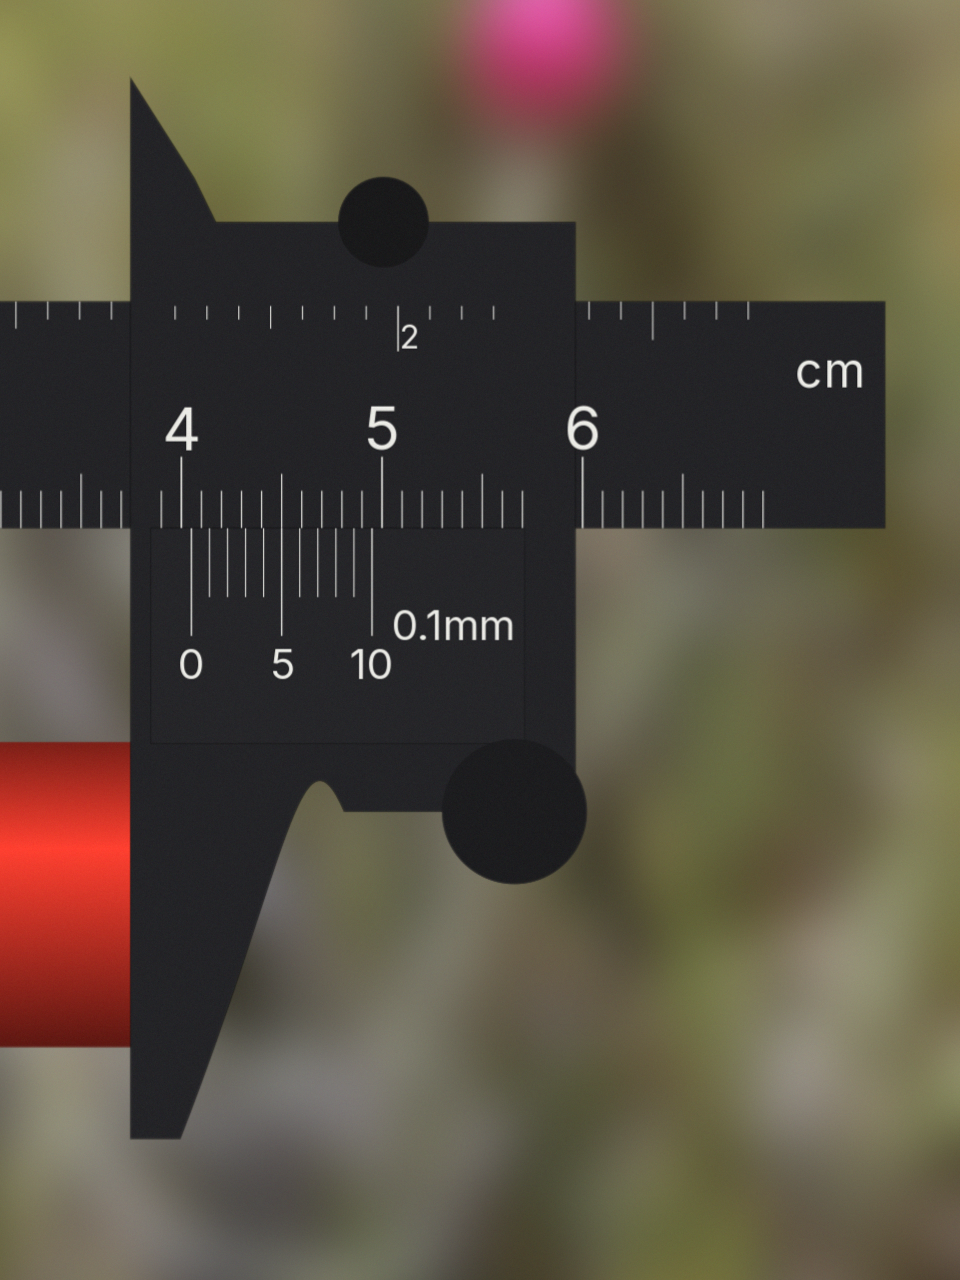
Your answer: 40.5mm
